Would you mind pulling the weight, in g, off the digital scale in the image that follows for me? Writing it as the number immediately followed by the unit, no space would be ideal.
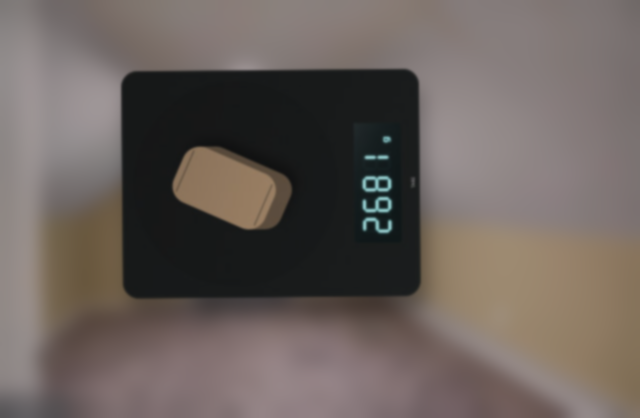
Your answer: 2681g
